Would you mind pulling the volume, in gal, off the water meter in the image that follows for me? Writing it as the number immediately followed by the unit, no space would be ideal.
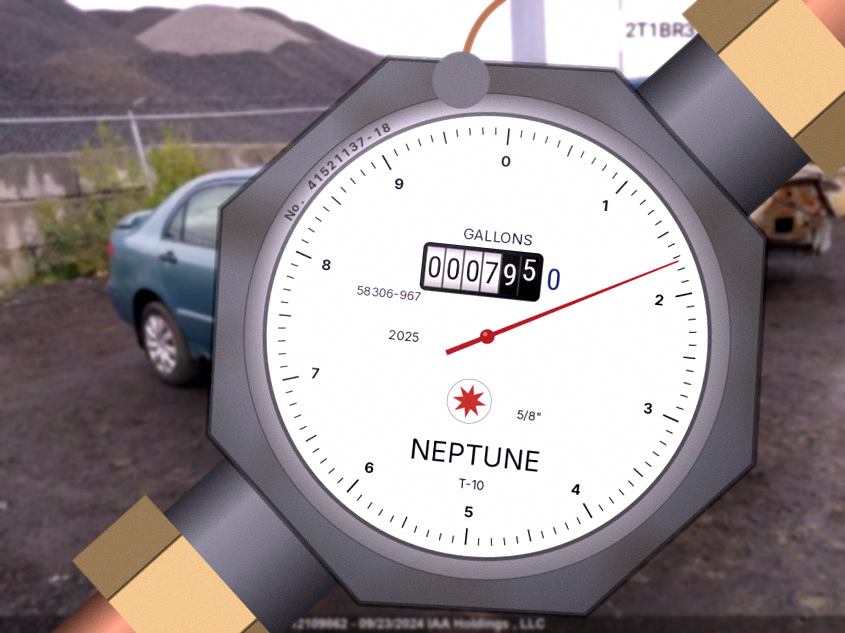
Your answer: 7951.7gal
